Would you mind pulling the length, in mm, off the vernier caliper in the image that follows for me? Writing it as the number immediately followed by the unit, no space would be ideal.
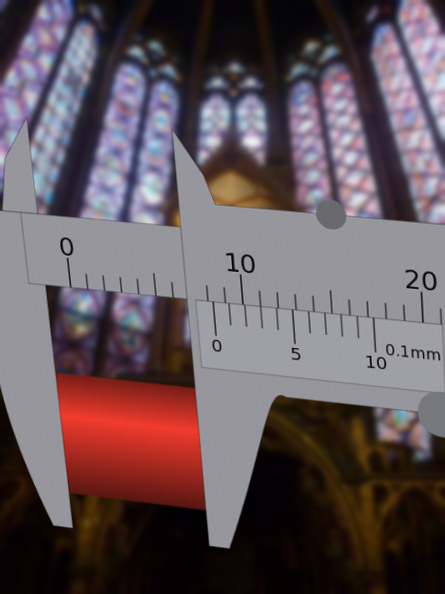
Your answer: 8.3mm
